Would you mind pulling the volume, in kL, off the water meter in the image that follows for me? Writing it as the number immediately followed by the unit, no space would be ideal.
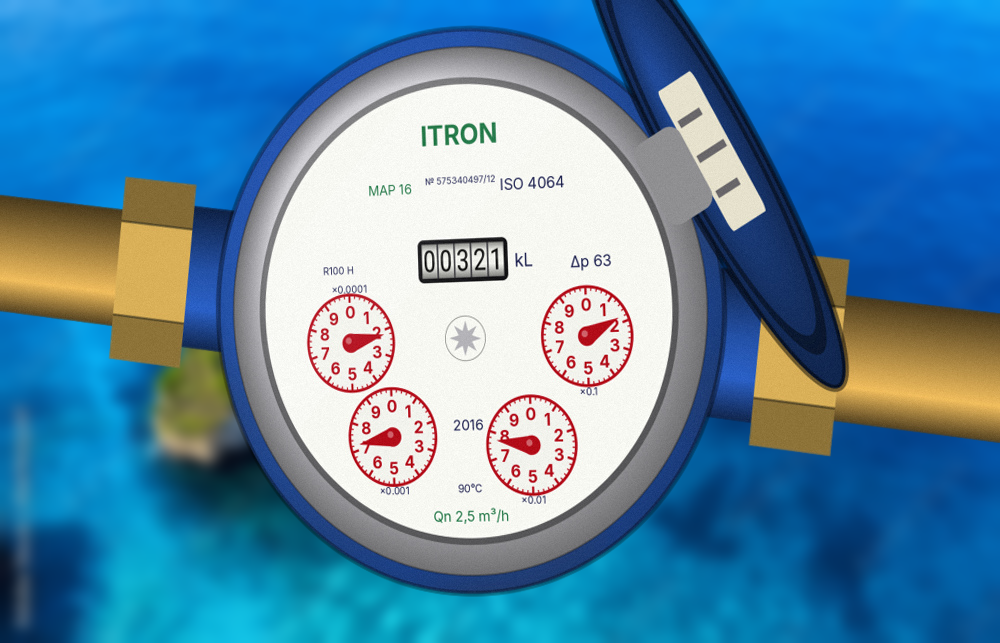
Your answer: 321.1772kL
